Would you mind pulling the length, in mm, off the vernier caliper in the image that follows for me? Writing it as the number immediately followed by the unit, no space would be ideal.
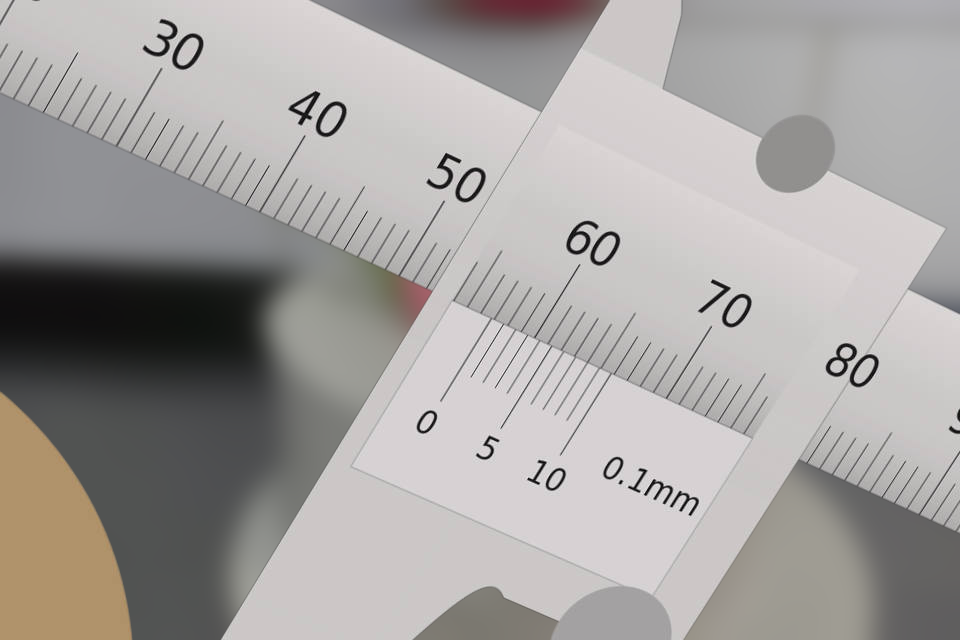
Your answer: 56.8mm
